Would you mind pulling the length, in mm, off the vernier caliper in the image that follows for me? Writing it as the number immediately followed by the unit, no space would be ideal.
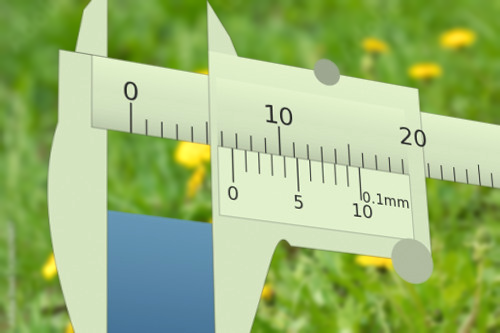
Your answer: 6.7mm
